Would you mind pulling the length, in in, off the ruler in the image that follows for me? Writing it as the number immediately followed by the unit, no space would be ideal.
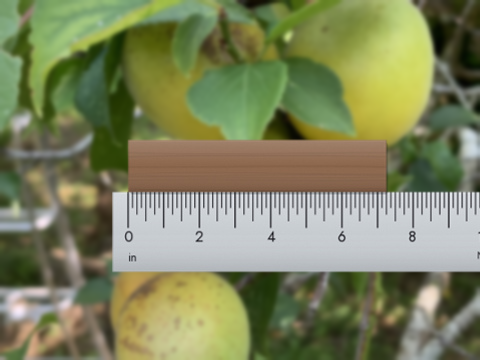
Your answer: 7.25in
